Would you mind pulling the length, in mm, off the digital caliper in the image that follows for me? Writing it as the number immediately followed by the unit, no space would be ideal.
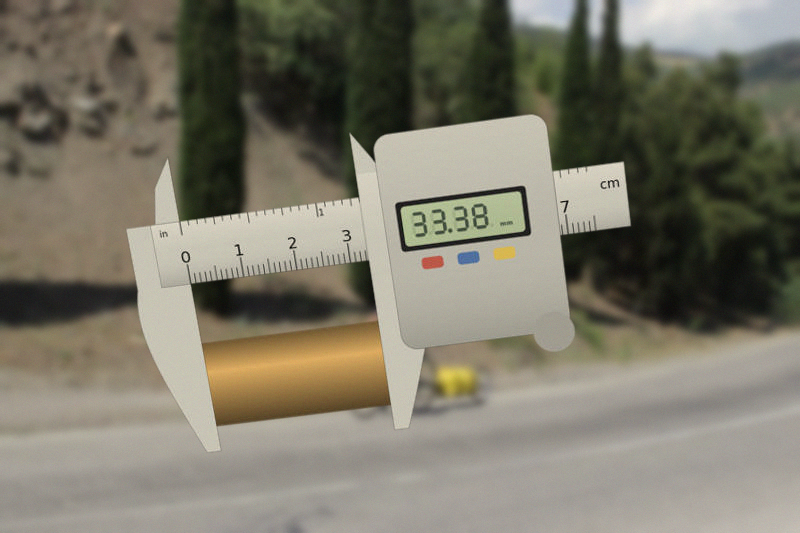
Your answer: 33.38mm
